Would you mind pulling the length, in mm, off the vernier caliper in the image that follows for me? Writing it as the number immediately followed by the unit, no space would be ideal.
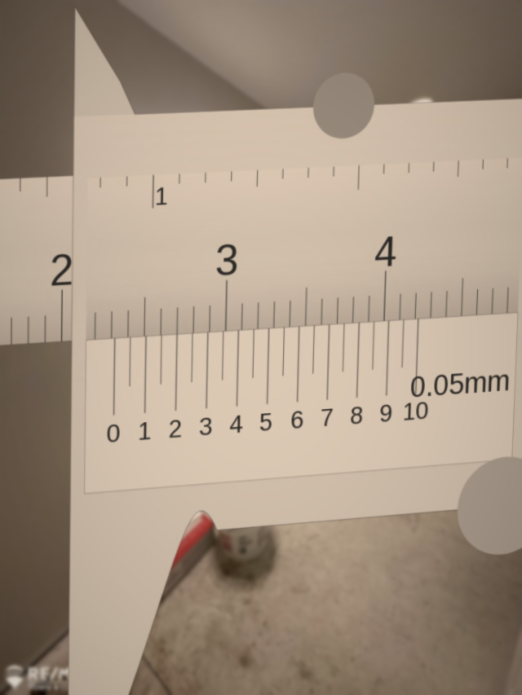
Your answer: 23.2mm
